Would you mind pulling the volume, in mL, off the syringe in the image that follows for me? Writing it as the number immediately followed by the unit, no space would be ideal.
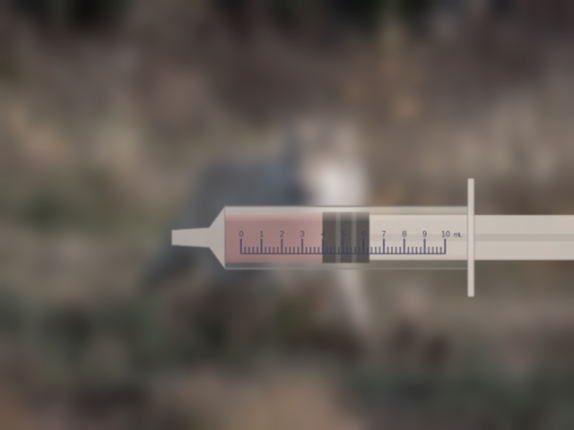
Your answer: 4mL
